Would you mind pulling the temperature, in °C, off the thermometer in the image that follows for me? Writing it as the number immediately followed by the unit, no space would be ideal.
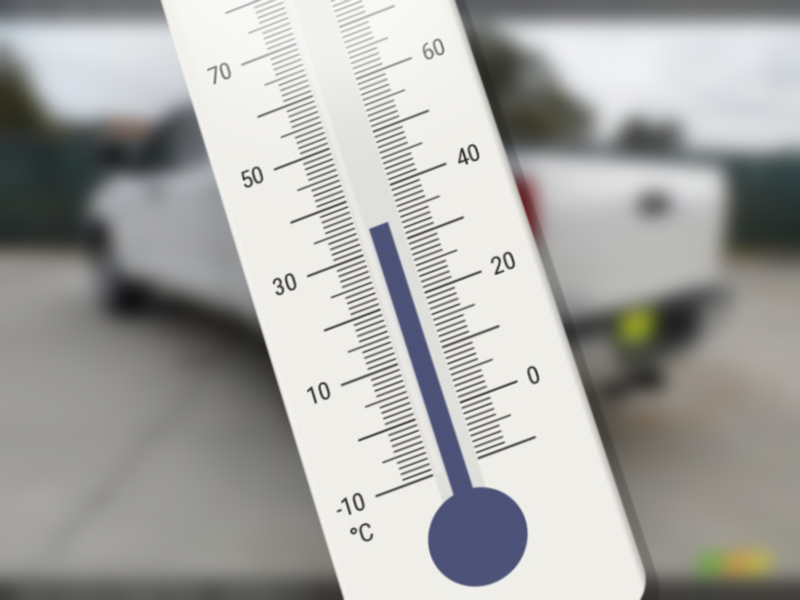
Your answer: 34°C
